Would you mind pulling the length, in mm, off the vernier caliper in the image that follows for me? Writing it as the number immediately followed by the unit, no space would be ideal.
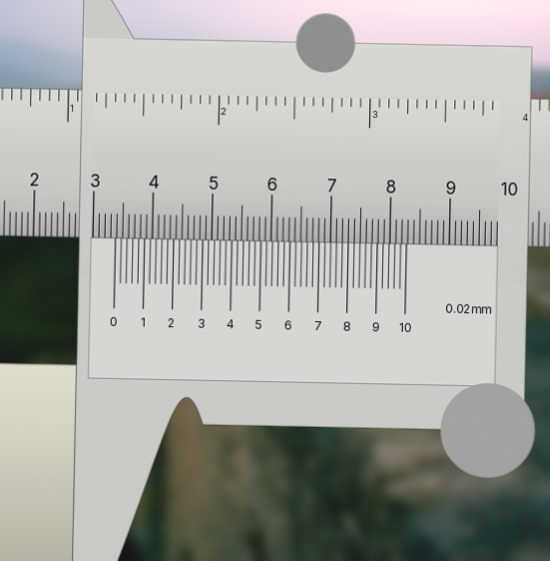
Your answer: 33.8mm
